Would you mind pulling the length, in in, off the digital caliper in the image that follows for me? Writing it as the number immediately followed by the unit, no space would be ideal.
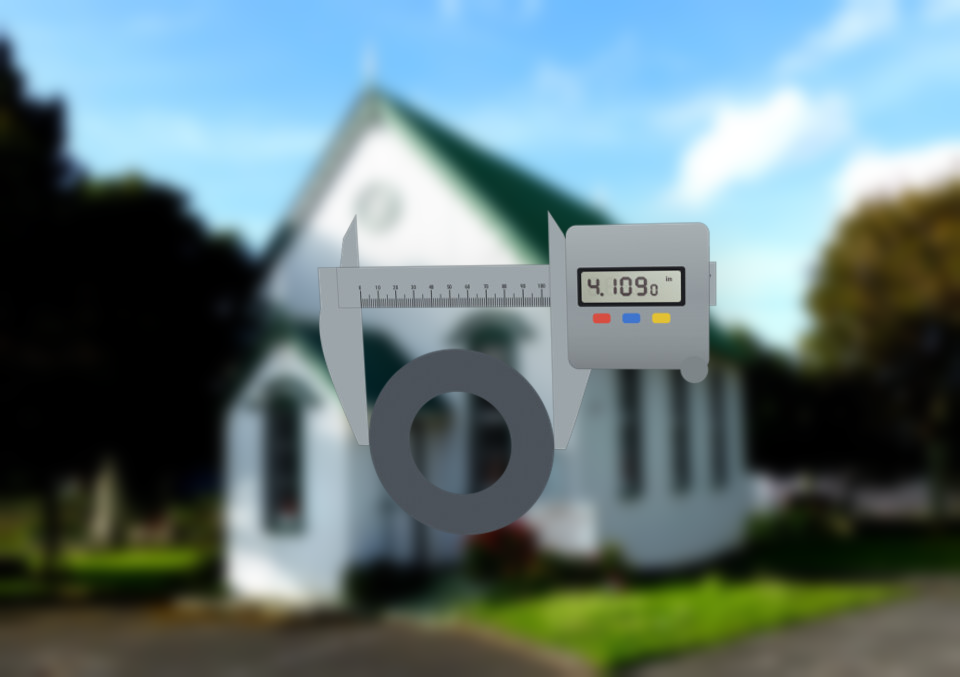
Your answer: 4.1090in
